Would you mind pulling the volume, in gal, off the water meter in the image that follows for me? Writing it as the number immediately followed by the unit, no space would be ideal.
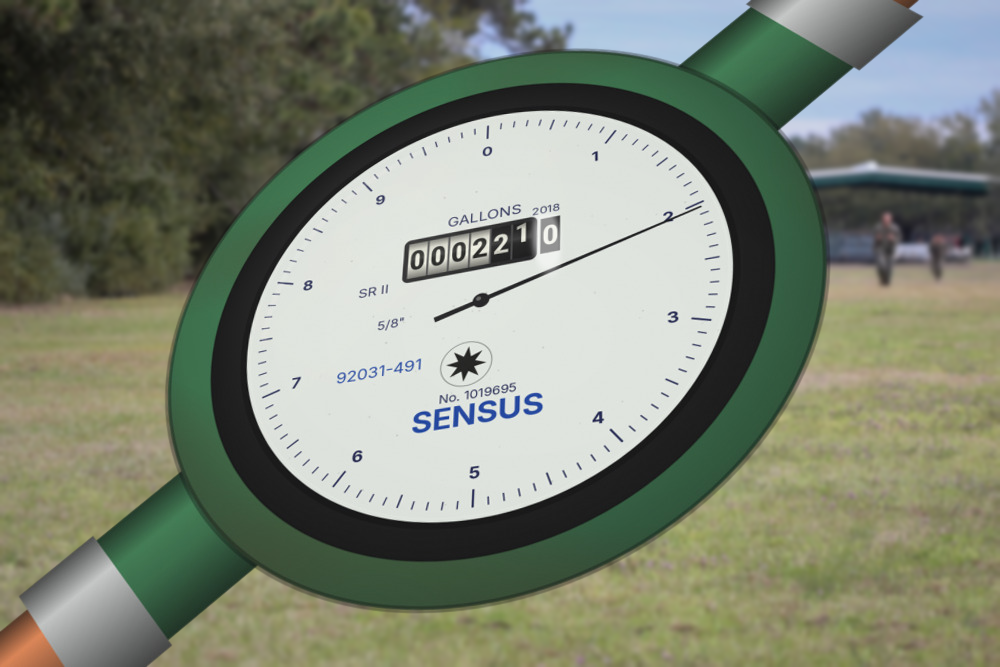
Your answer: 2212.0gal
